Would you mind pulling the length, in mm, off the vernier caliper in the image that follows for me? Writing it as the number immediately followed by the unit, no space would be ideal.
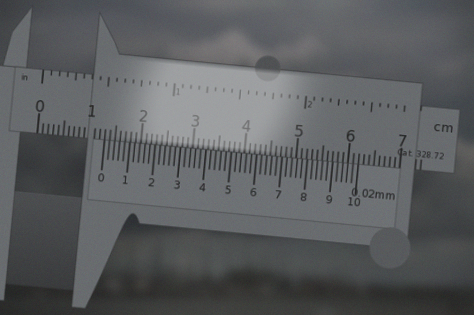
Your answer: 13.0mm
